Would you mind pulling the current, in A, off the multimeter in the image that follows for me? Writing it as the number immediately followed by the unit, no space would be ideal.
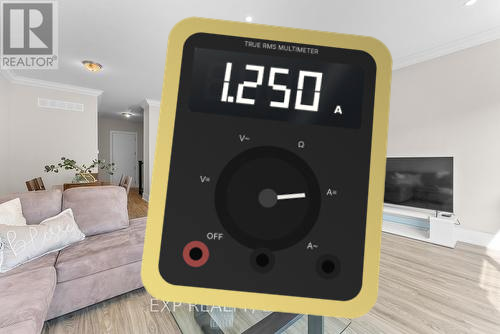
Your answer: 1.250A
